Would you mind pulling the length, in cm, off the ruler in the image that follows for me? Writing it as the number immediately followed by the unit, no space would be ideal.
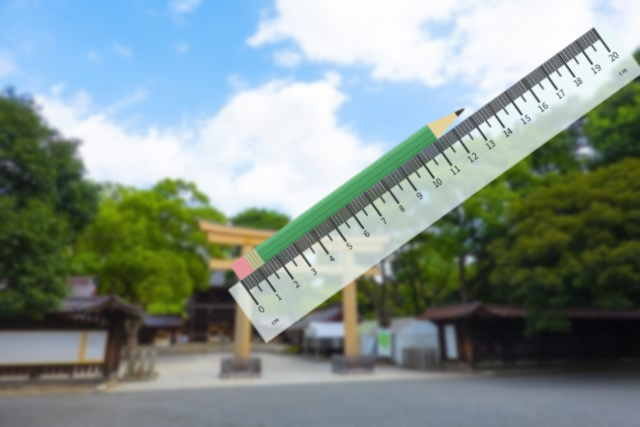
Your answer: 13cm
